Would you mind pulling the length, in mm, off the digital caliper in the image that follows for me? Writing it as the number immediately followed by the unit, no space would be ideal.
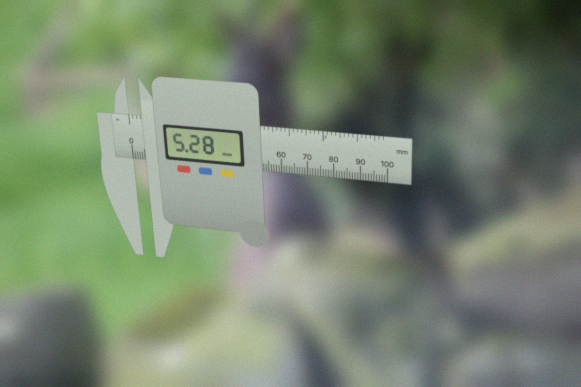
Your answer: 5.28mm
